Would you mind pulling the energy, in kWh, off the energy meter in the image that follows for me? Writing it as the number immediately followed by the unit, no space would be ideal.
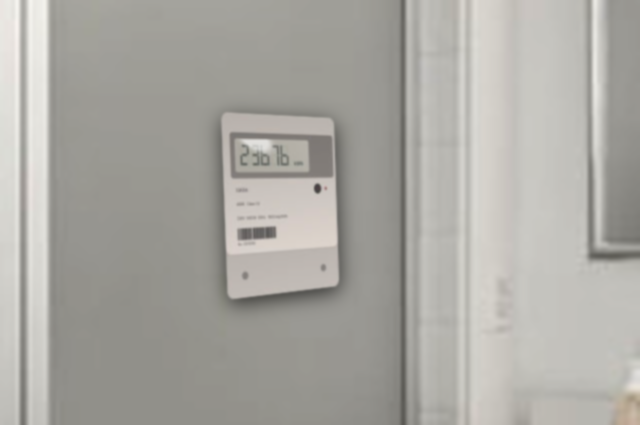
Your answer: 23676kWh
